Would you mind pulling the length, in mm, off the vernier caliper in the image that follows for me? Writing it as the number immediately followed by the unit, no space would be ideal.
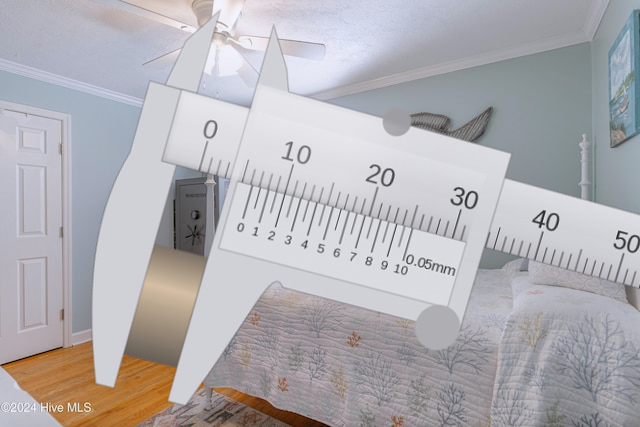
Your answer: 6.2mm
